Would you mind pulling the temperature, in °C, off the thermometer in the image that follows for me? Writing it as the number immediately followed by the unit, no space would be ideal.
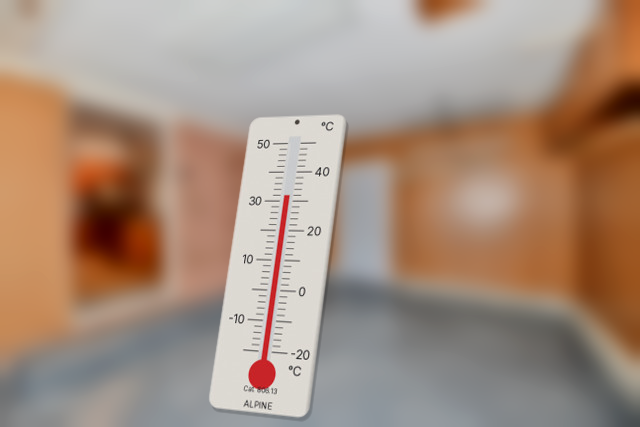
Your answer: 32°C
